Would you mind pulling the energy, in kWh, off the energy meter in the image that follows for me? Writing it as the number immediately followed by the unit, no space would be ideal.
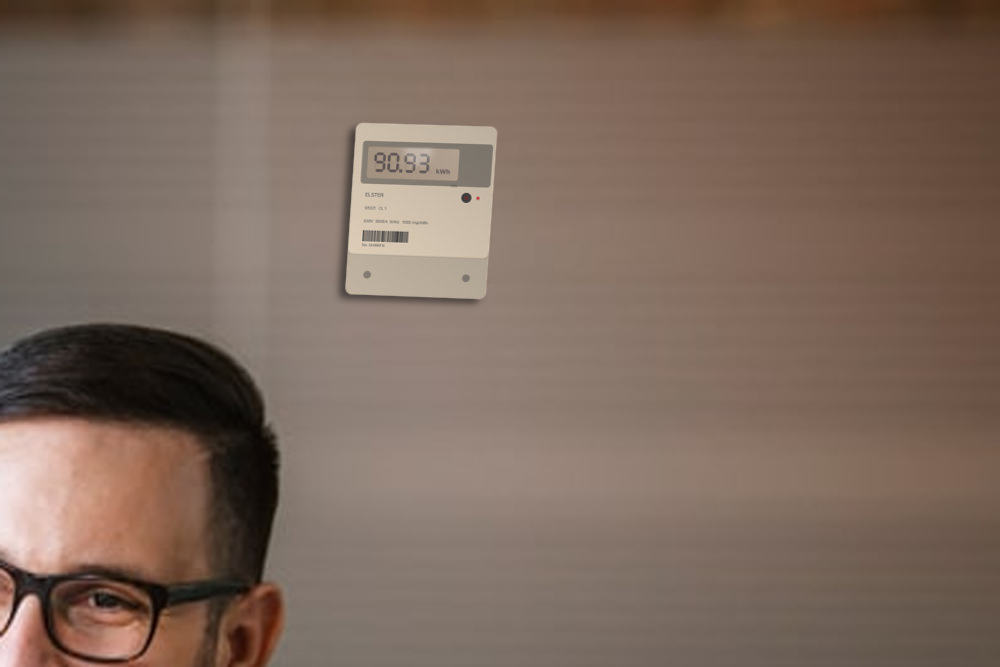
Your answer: 90.93kWh
